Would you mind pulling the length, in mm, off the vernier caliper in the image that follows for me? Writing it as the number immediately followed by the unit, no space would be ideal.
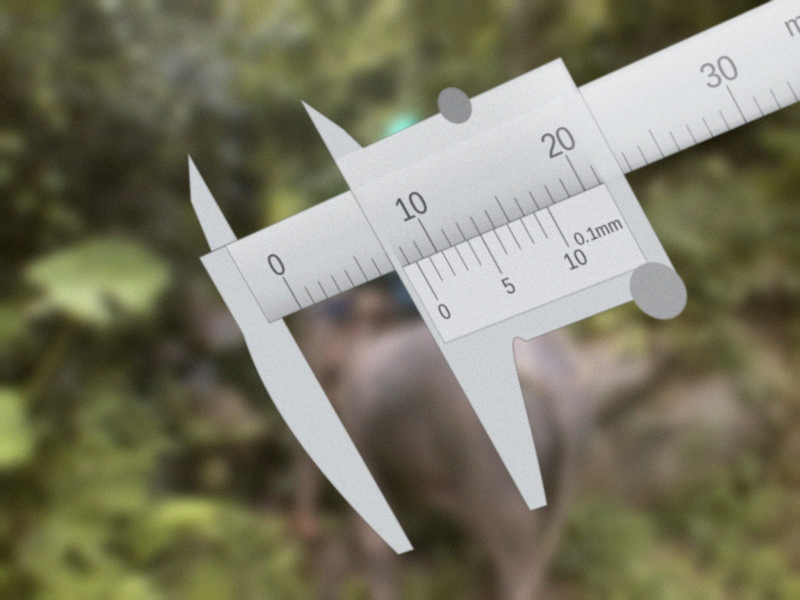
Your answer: 8.5mm
